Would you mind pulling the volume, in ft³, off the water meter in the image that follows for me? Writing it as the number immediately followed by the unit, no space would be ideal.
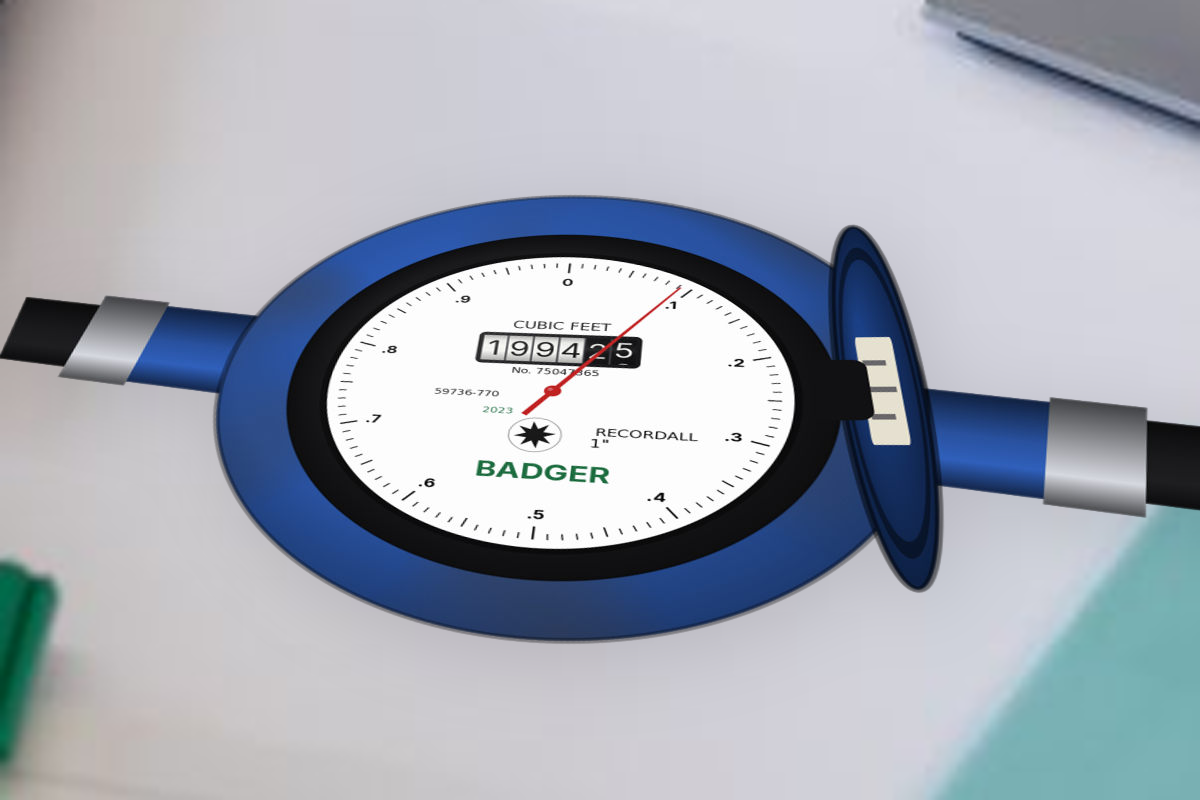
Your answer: 199425.09ft³
